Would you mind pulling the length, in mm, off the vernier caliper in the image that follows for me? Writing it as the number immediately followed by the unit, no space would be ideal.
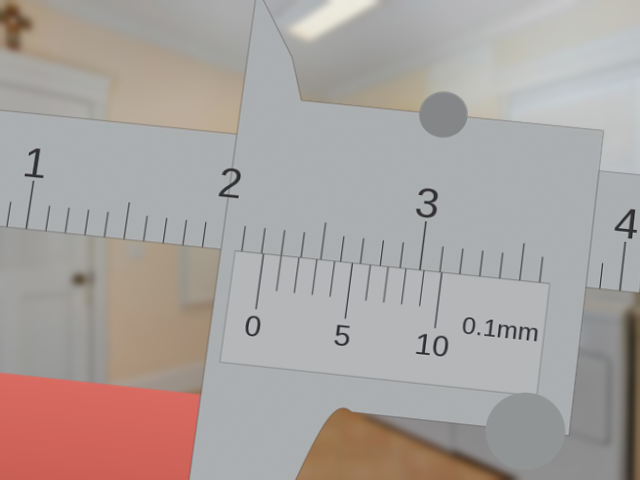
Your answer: 22.1mm
